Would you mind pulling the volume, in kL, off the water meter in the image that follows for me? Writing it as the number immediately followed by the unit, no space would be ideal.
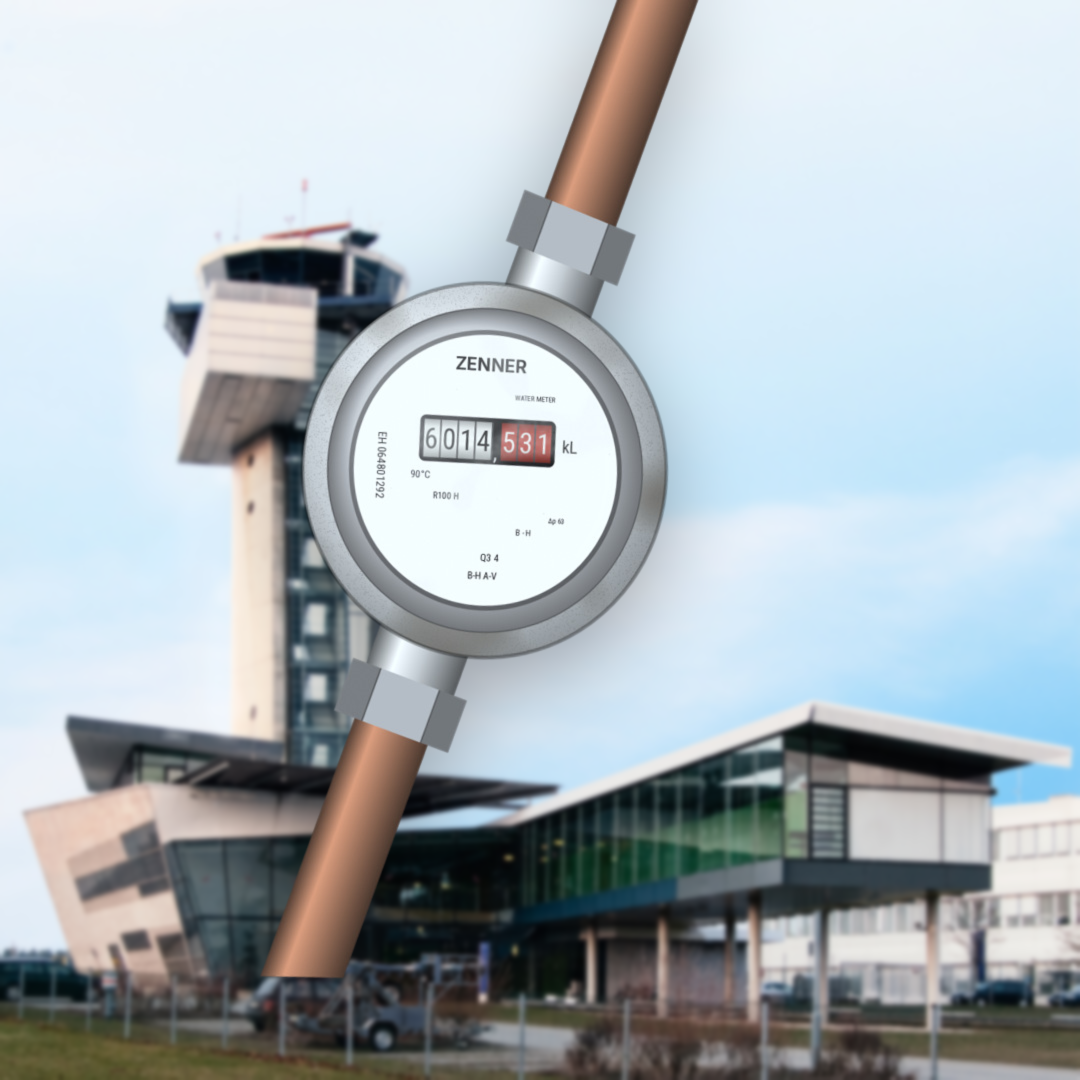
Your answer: 6014.531kL
